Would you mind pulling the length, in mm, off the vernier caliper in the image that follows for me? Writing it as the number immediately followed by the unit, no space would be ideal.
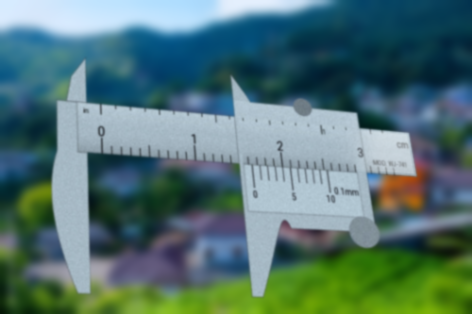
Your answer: 16.4mm
